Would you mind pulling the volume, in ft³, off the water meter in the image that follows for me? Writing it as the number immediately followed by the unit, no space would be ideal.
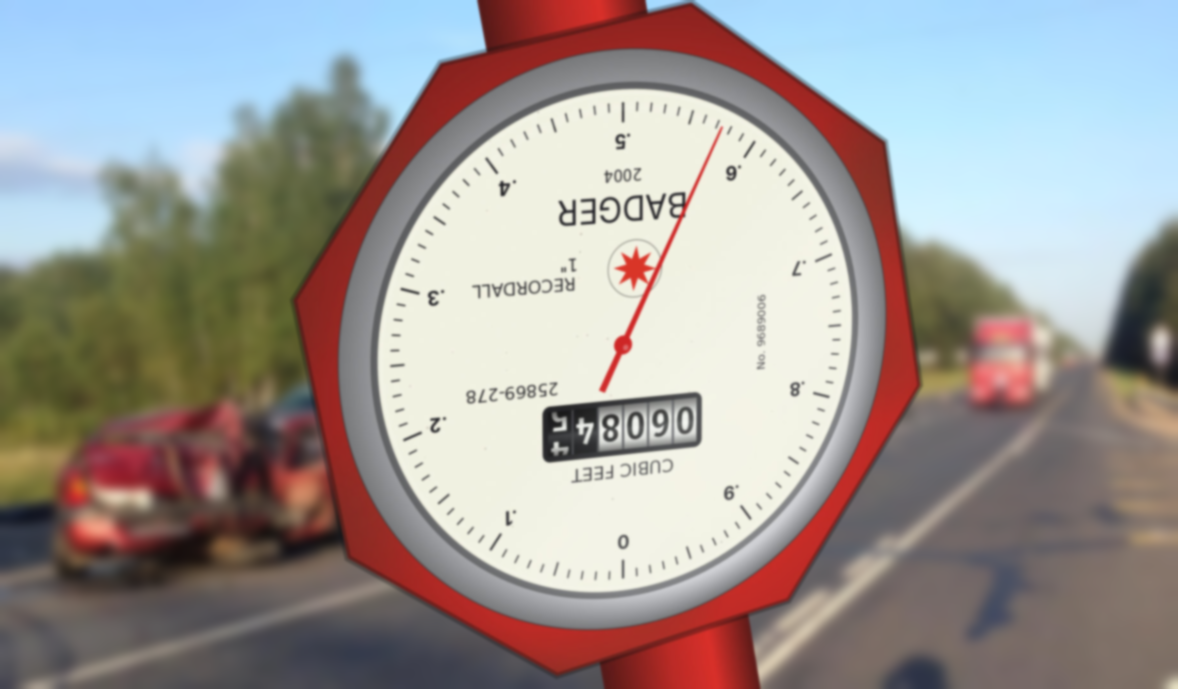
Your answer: 60844.57ft³
